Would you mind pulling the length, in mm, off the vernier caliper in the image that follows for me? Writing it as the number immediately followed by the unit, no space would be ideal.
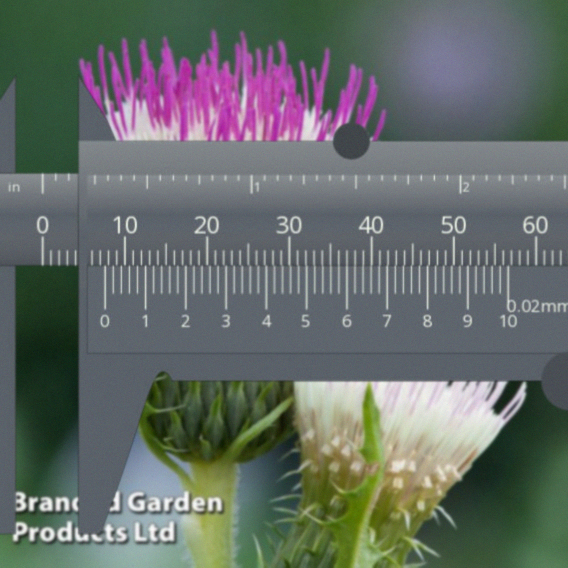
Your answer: 7.6mm
